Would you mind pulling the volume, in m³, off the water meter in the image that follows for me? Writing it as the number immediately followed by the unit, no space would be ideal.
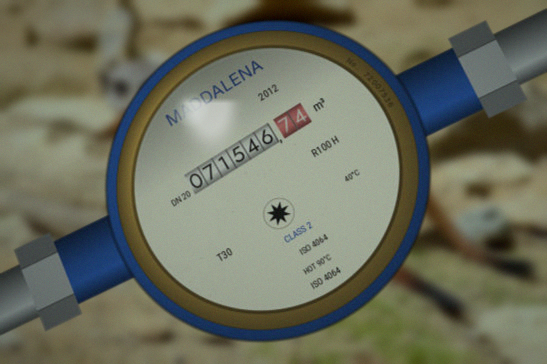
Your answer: 71546.74m³
